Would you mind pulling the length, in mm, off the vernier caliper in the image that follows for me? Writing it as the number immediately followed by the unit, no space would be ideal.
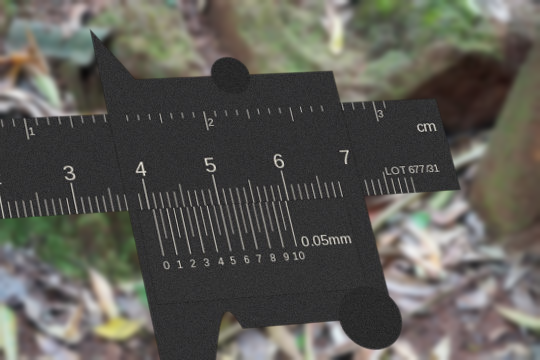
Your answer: 40.6mm
